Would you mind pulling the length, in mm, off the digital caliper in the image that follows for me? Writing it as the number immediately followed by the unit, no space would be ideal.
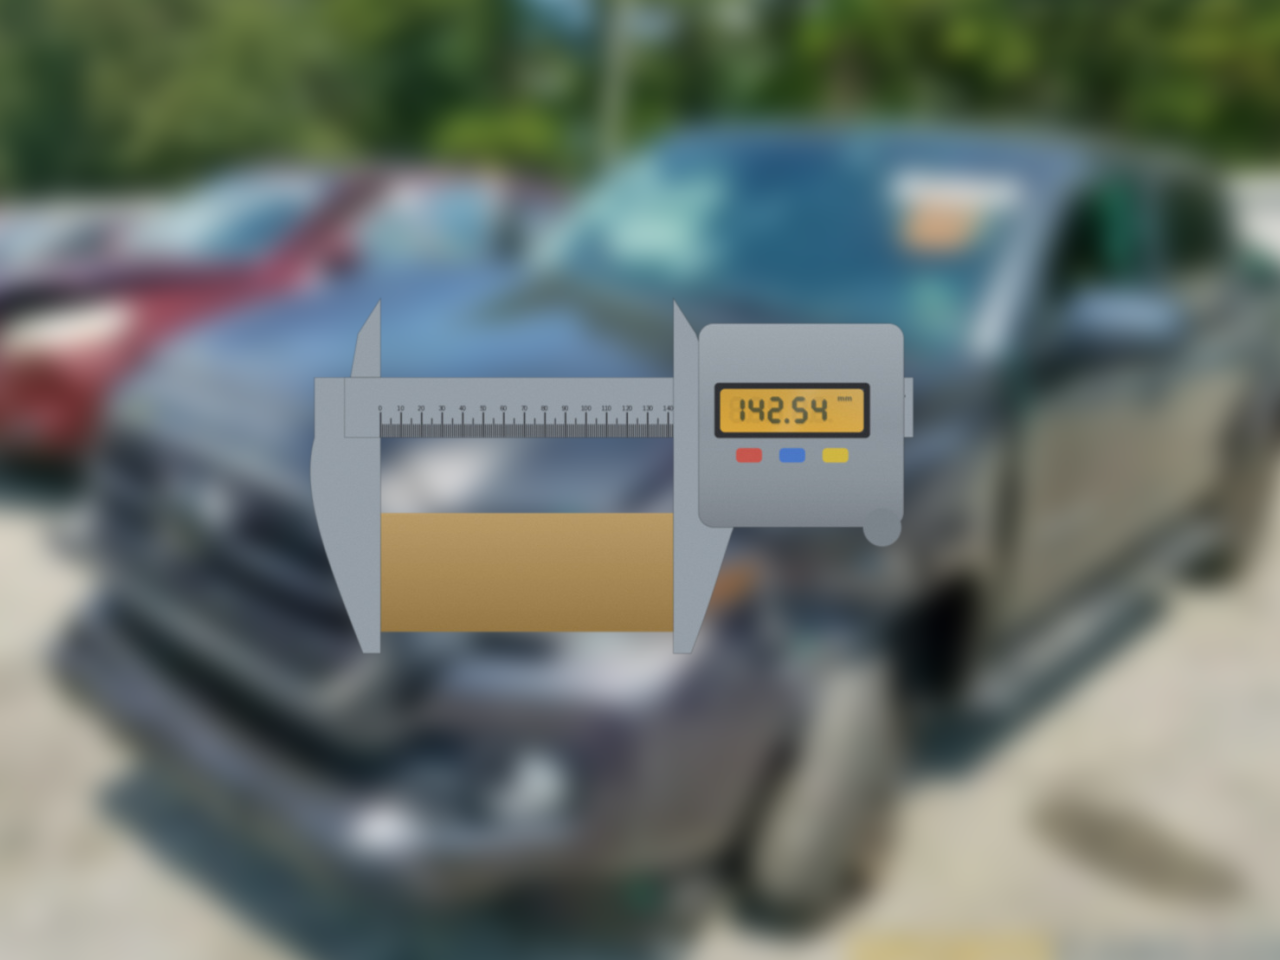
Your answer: 142.54mm
